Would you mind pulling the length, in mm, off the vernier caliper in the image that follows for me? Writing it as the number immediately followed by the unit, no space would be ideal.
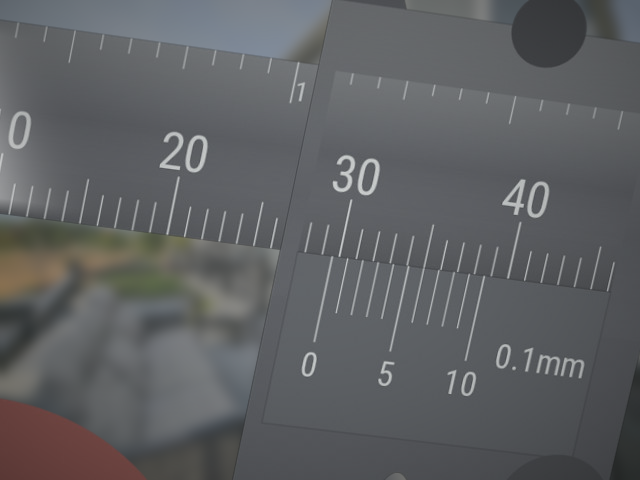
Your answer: 29.6mm
